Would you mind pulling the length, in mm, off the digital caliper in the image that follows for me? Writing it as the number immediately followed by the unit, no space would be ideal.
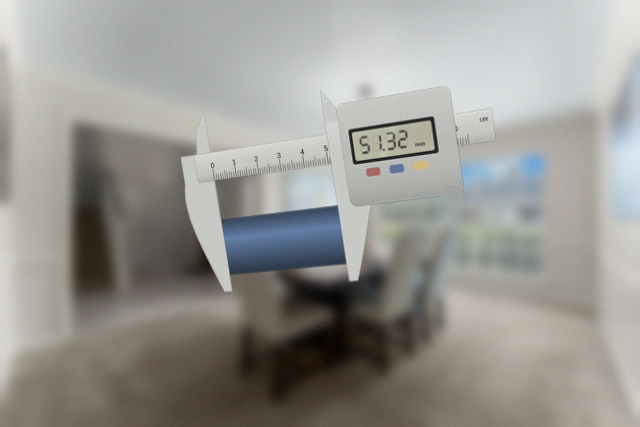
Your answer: 51.32mm
